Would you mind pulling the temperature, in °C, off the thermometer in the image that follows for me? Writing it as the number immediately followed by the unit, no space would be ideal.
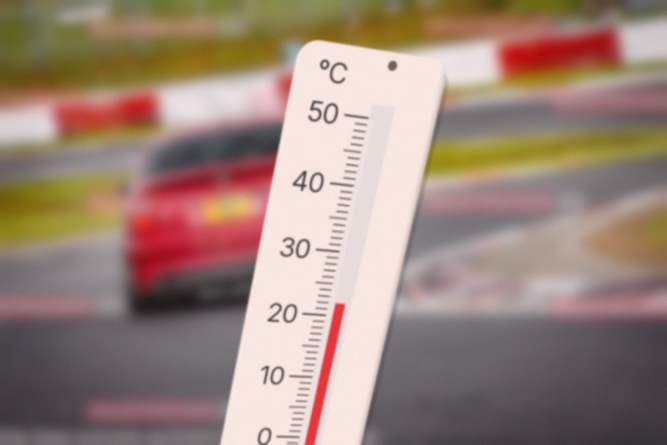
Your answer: 22°C
